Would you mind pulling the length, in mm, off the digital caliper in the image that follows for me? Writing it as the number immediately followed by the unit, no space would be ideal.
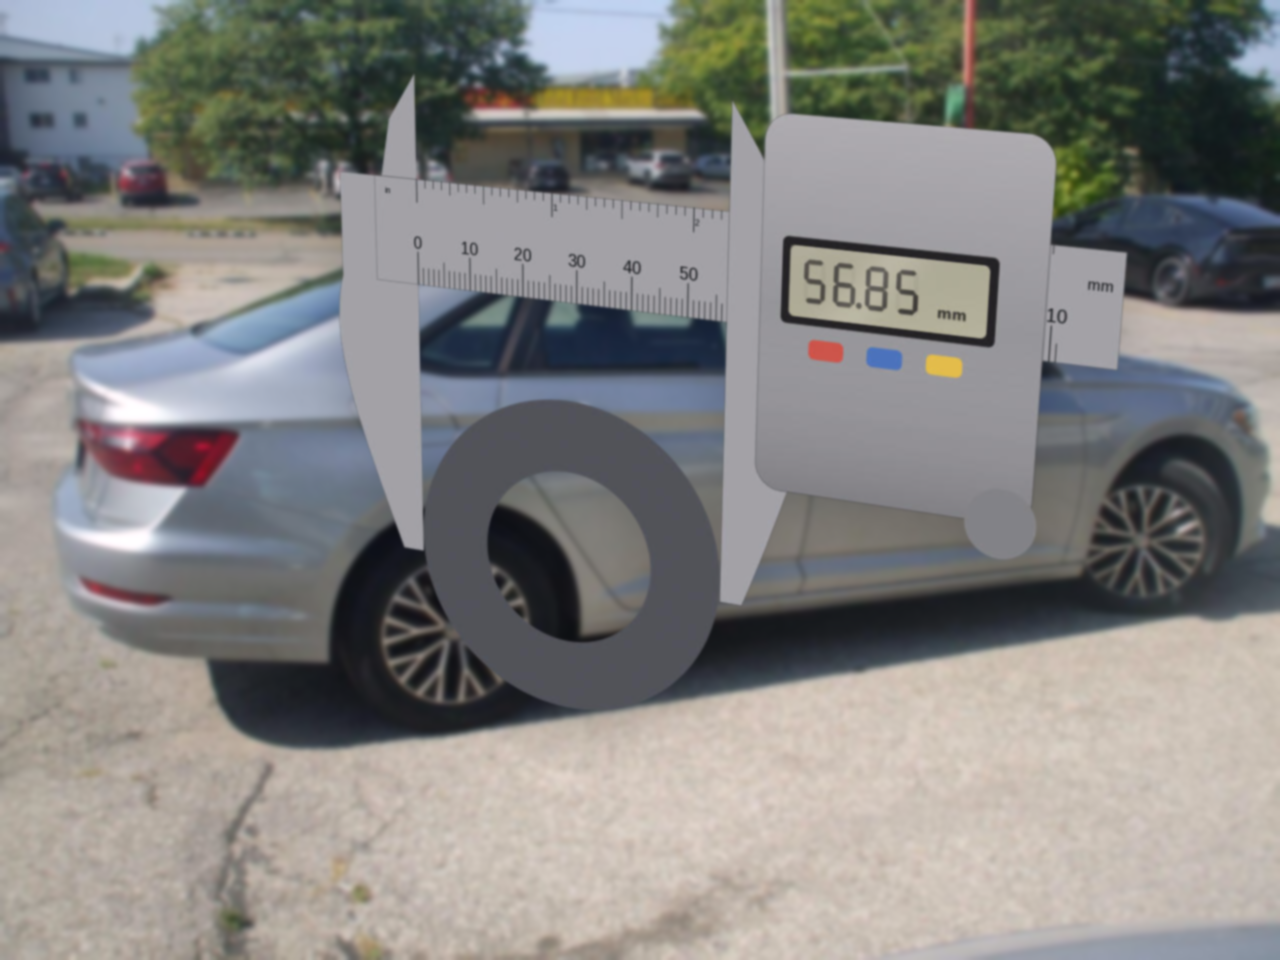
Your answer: 56.85mm
